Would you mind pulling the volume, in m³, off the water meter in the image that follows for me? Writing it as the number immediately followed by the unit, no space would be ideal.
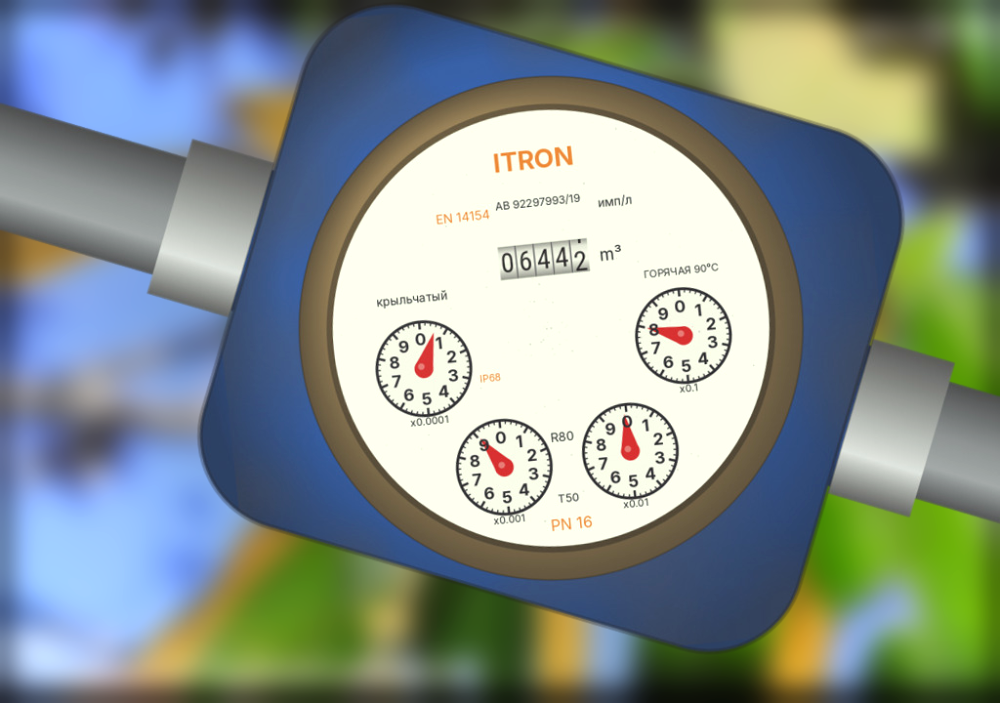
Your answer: 6441.7990m³
